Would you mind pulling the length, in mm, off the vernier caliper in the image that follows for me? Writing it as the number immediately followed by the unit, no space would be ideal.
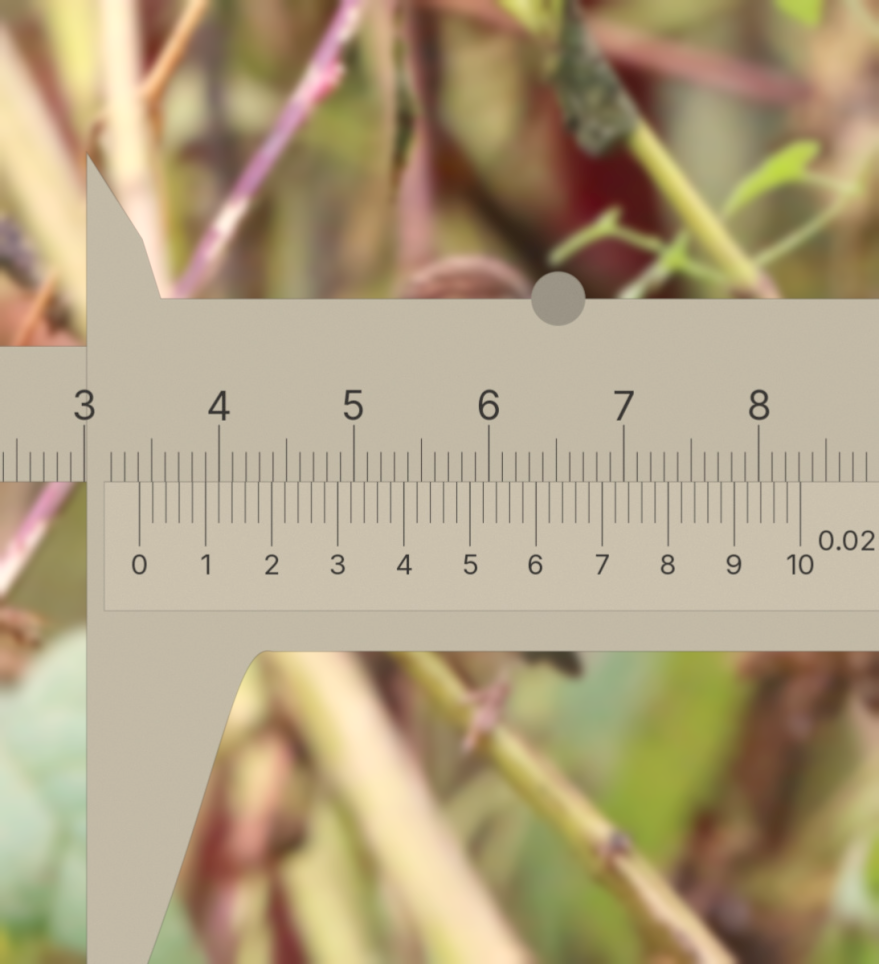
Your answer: 34.1mm
